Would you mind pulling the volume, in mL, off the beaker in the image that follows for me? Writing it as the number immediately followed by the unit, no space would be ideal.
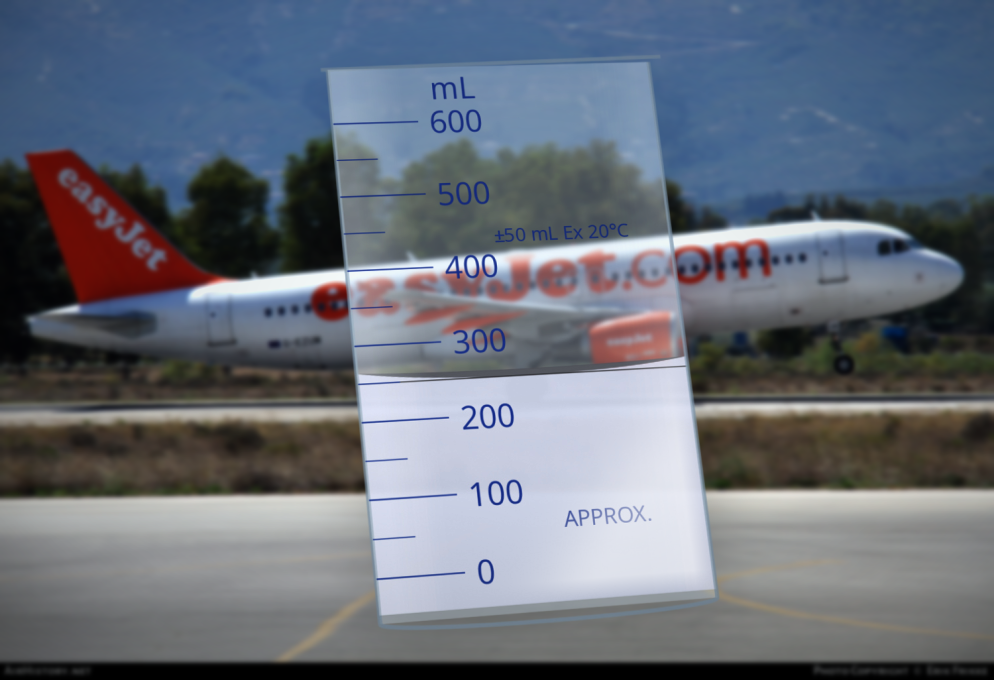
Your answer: 250mL
